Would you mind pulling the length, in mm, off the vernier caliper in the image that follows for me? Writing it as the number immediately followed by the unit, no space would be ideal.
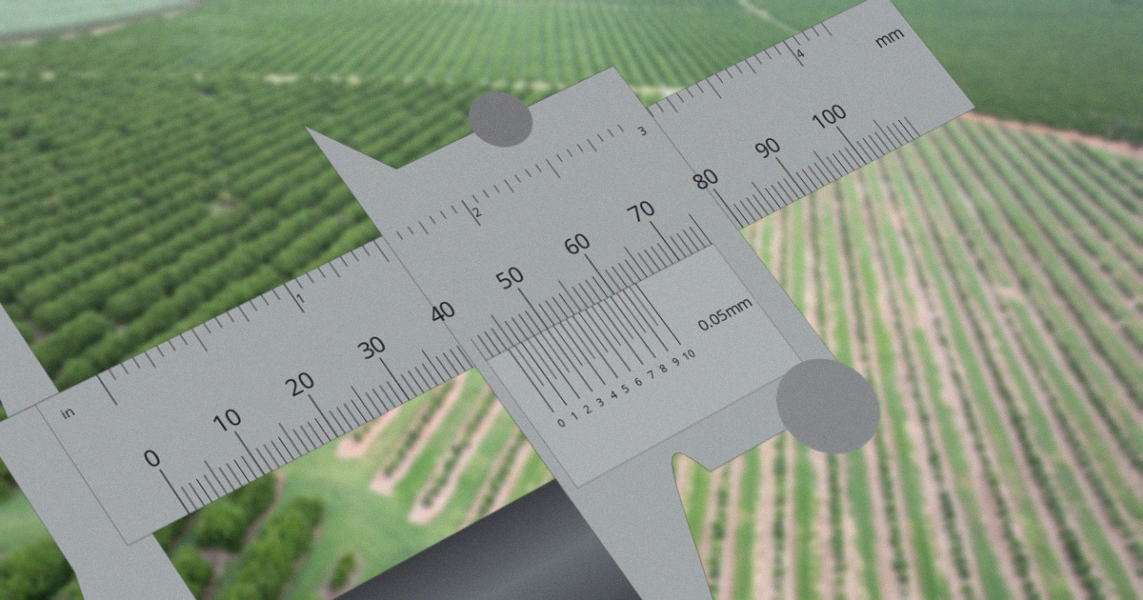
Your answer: 44.2mm
